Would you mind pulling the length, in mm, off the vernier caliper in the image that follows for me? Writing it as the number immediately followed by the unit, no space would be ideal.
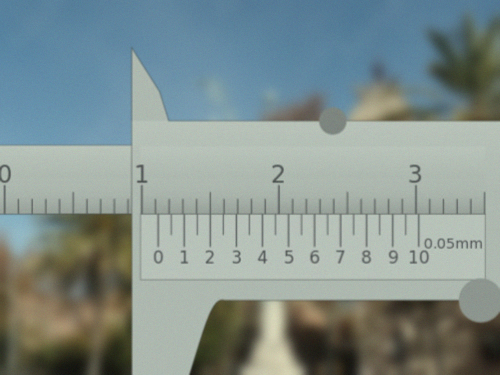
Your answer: 11.2mm
